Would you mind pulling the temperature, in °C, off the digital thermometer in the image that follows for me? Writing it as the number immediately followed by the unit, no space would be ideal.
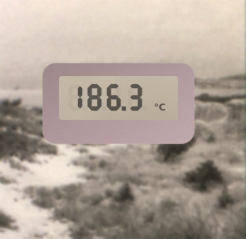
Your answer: 186.3°C
